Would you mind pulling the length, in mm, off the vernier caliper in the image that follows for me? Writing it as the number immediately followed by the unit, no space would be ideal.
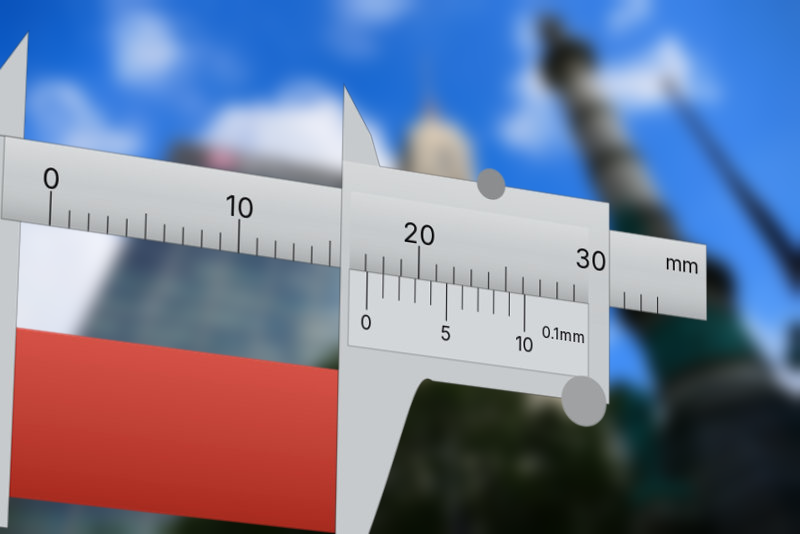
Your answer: 17.1mm
